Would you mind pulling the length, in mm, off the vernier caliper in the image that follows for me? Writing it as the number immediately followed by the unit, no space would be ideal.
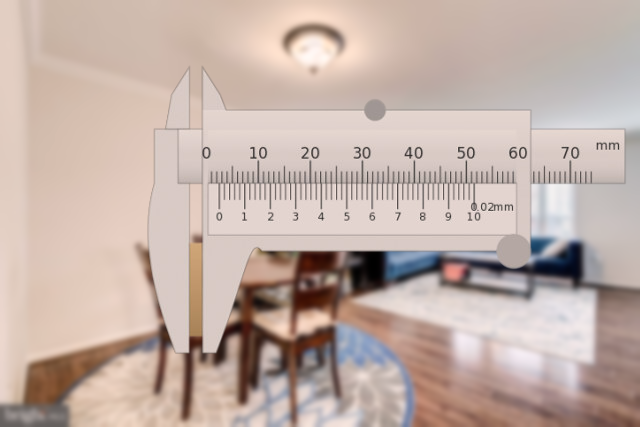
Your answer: 2.5mm
